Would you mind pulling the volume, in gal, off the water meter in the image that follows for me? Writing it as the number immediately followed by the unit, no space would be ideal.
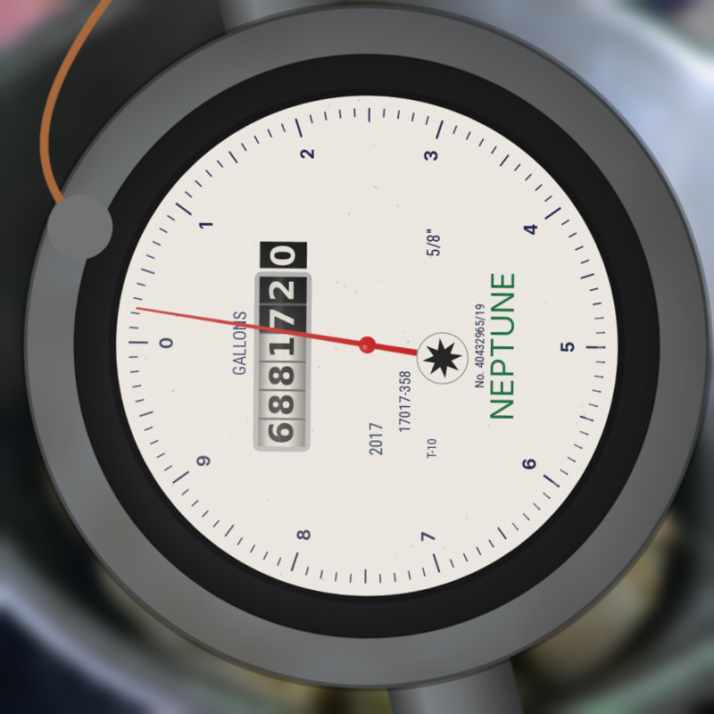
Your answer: 6881720.2gal
